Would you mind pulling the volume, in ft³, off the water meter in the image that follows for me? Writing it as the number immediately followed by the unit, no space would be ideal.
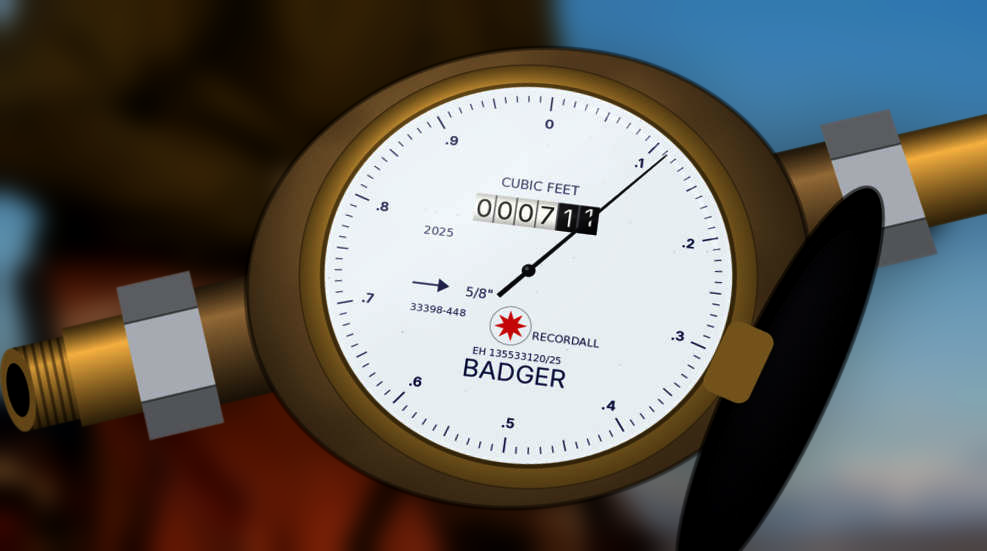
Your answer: 711.11ft³
